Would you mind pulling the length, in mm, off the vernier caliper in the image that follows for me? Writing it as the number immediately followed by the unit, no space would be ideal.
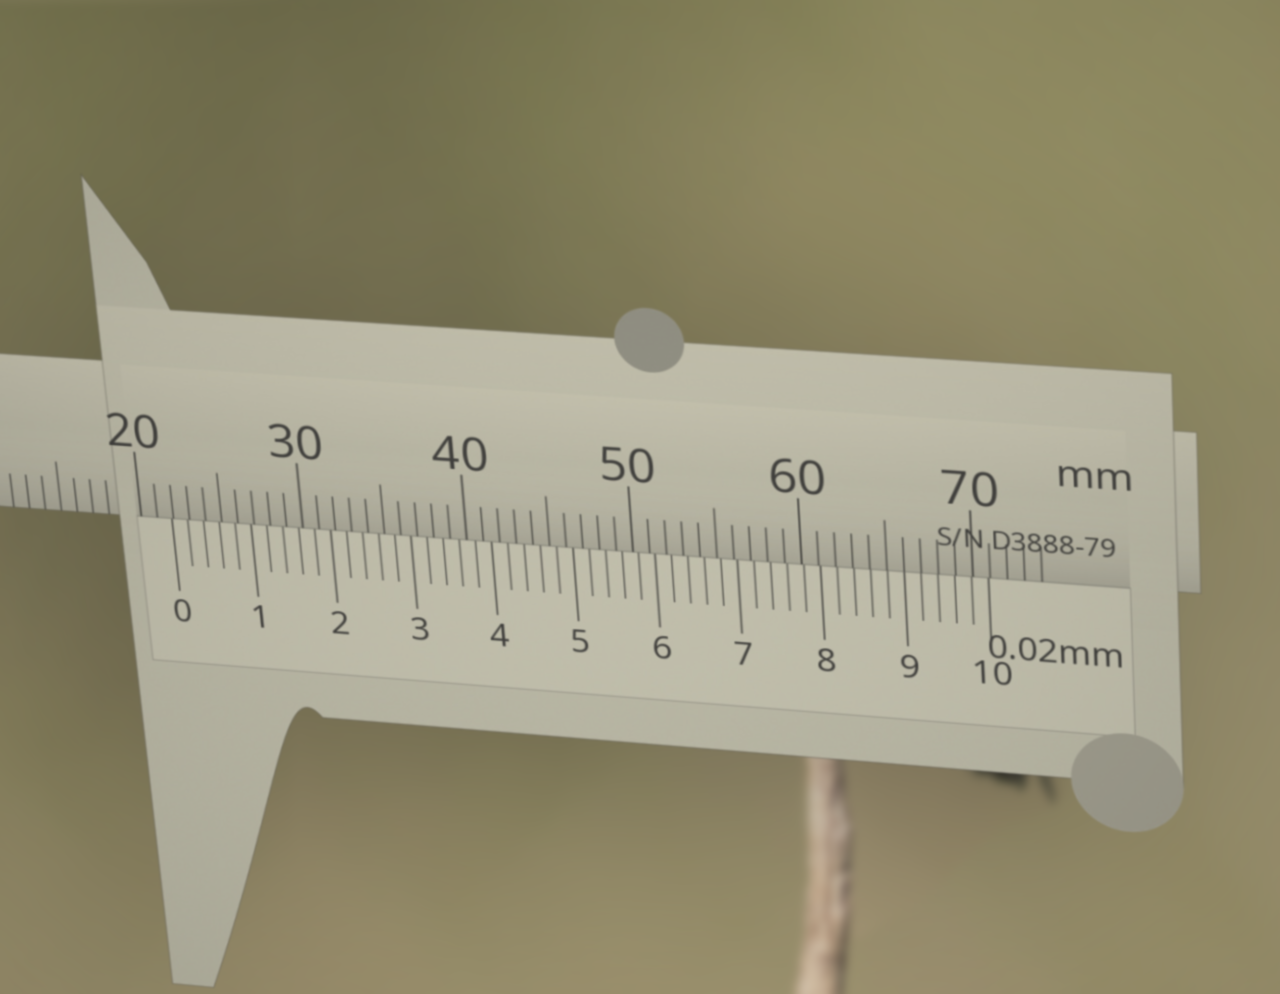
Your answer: 21.9mm
